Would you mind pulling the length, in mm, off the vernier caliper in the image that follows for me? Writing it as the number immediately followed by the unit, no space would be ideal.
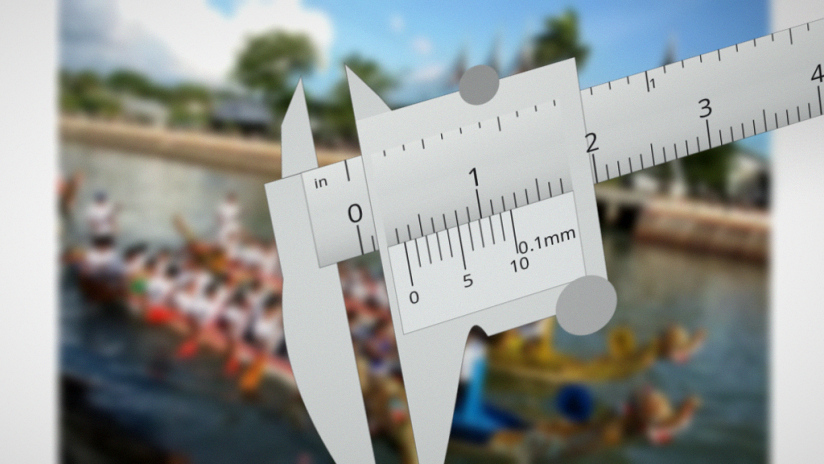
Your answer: 3.5mm
